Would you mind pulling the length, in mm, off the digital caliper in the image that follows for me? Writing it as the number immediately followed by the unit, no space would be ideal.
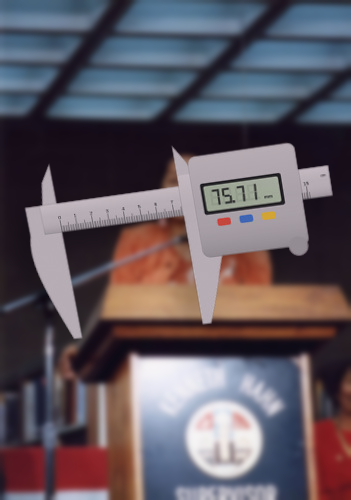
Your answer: 75.71mm
